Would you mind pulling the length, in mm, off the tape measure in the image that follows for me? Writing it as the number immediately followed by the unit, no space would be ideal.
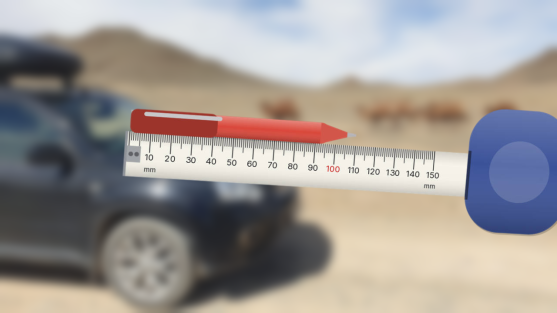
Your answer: 110mm
